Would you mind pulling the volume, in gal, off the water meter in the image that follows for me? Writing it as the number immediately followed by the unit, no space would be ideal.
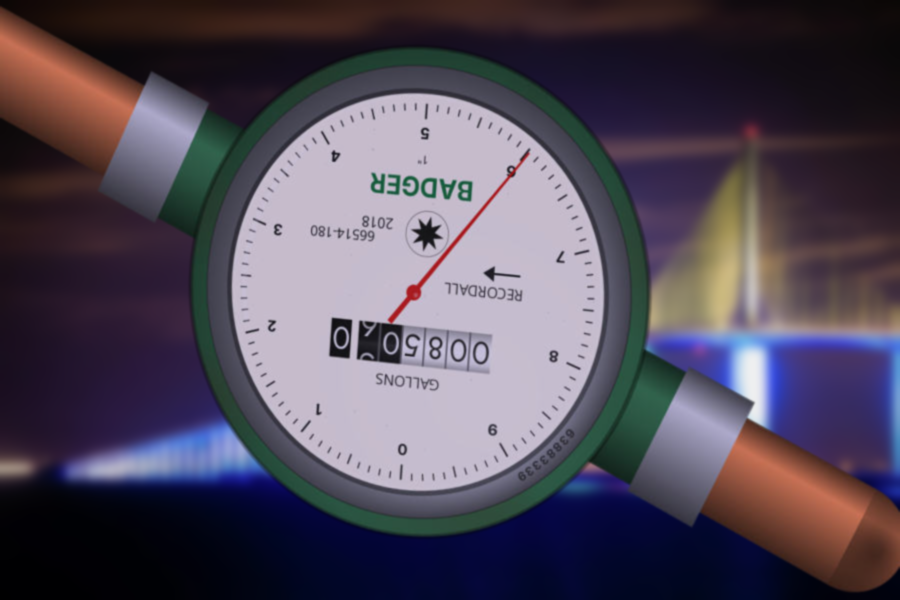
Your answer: 85056.0gal
